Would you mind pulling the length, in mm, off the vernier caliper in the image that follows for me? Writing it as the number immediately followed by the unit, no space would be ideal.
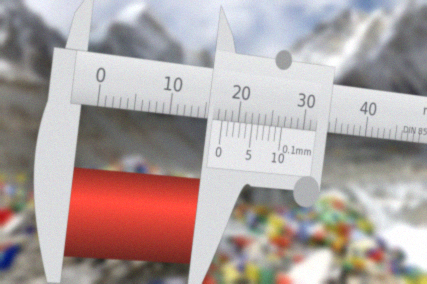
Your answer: 17.6mm
